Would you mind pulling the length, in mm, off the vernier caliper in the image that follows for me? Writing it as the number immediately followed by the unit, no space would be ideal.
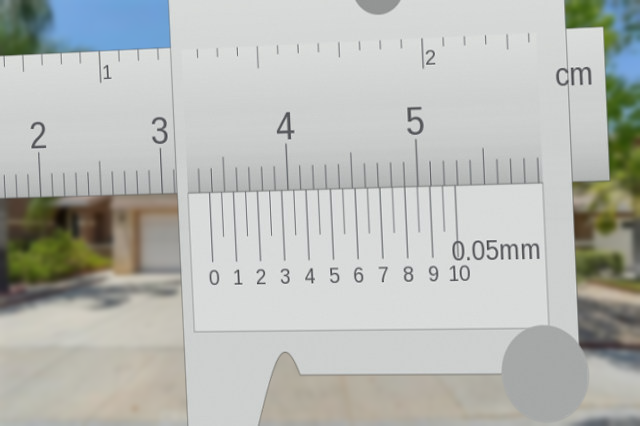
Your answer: 33.8mm
